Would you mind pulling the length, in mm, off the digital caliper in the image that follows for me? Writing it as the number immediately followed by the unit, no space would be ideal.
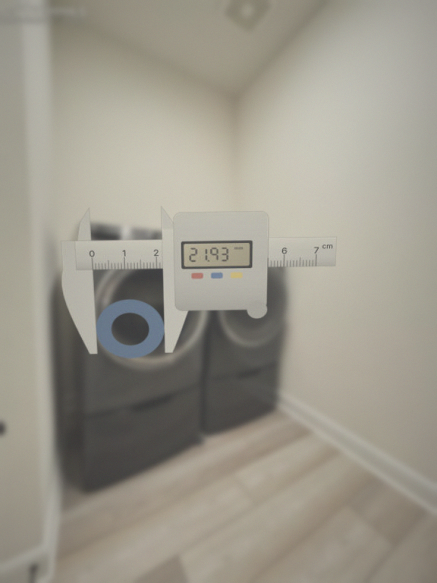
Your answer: 21.93mm
